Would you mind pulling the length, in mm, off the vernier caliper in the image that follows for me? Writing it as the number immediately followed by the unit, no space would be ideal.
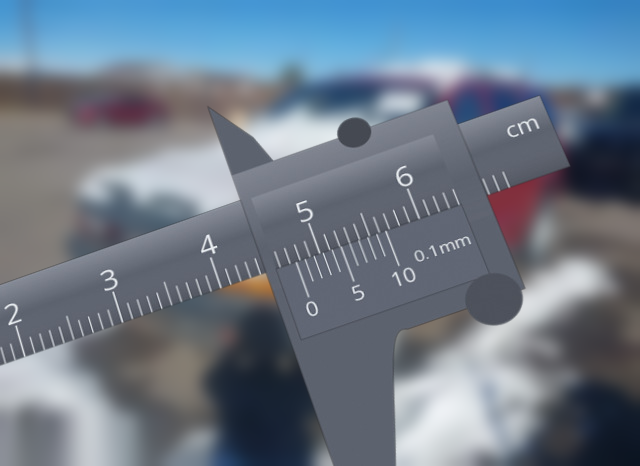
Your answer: 47.6mm
